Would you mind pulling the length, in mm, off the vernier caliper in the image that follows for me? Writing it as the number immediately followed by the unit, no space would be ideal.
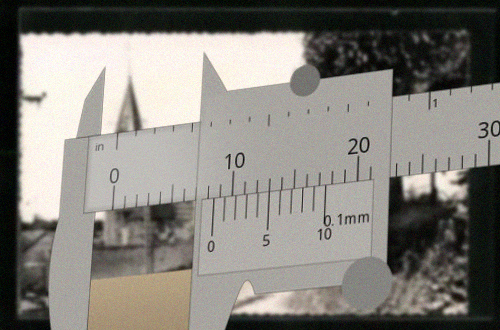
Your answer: 8.5mm
